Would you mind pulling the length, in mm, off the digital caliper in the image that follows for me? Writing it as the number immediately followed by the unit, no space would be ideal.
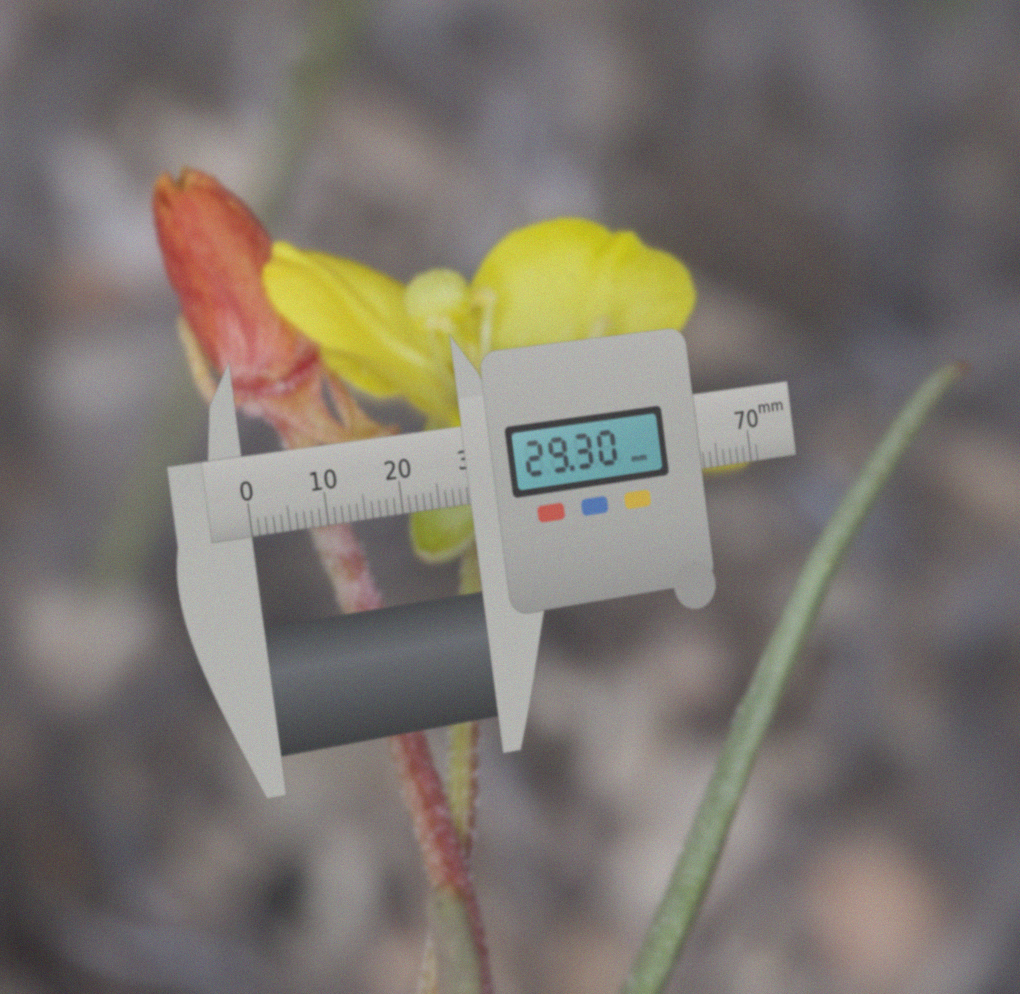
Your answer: 29.30mm
